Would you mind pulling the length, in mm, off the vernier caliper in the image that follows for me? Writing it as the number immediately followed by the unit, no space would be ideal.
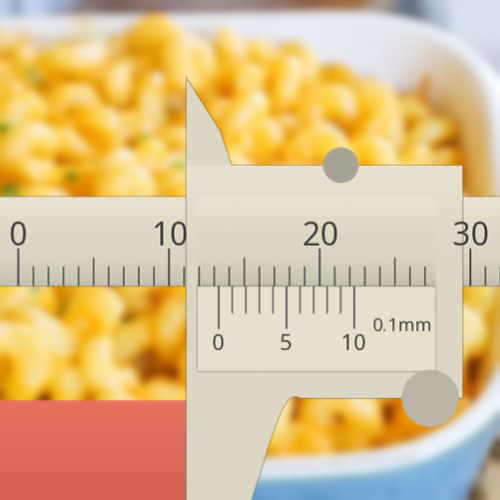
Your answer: 13.3mm
